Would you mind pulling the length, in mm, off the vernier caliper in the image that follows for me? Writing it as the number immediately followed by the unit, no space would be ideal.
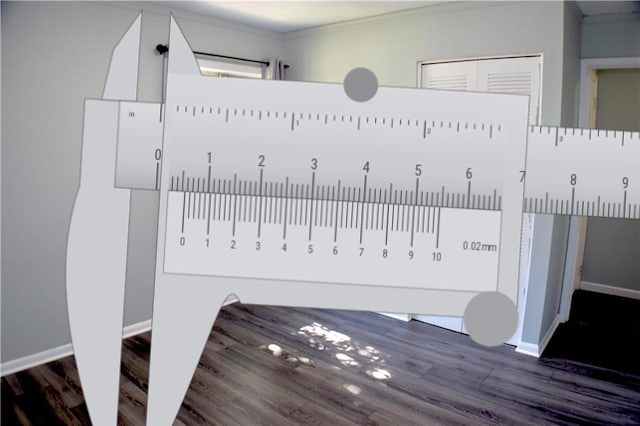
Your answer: 5.5mm
